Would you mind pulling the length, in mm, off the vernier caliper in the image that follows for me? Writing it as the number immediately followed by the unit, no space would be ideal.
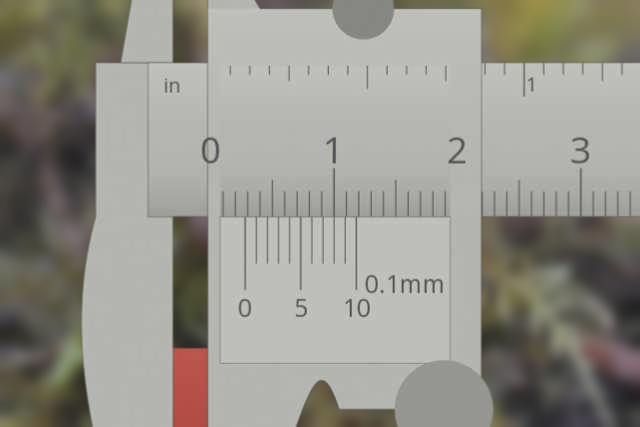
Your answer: 2.8mm
